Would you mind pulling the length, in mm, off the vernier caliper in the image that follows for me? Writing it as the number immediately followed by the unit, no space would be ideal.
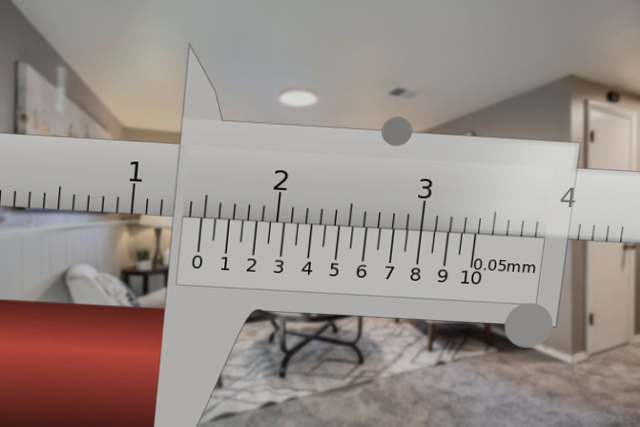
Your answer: 14.8mm
